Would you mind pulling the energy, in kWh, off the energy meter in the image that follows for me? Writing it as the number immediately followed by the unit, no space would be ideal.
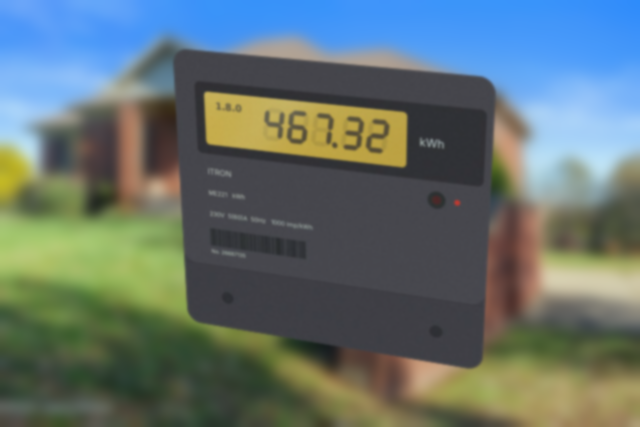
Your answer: 467.32kWh
